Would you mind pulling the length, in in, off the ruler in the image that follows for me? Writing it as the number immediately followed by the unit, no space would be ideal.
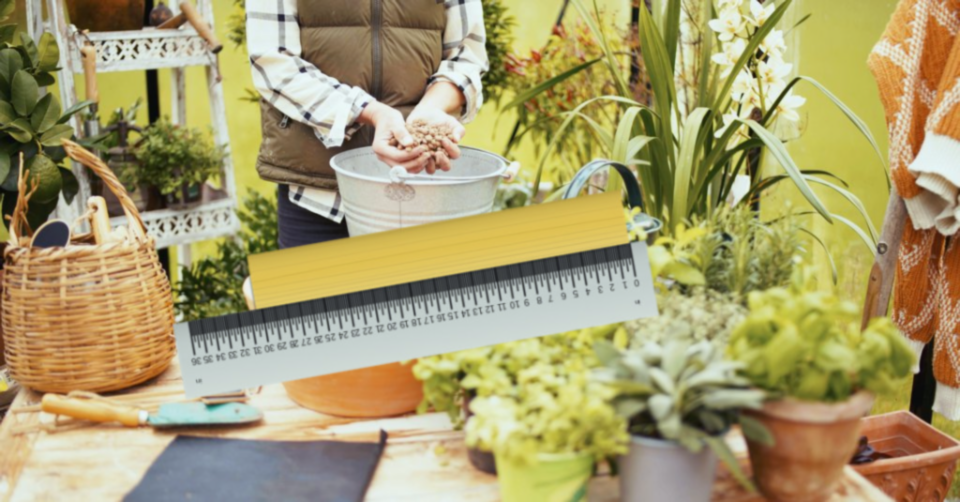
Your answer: 30.5in
